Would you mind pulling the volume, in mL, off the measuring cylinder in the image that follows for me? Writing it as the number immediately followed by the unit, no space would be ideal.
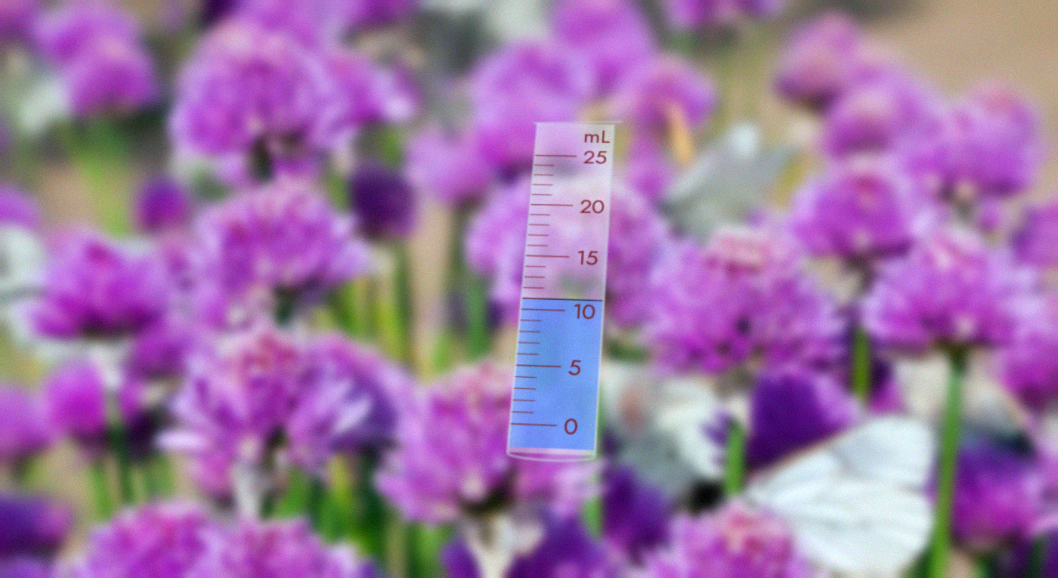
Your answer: 11mL
